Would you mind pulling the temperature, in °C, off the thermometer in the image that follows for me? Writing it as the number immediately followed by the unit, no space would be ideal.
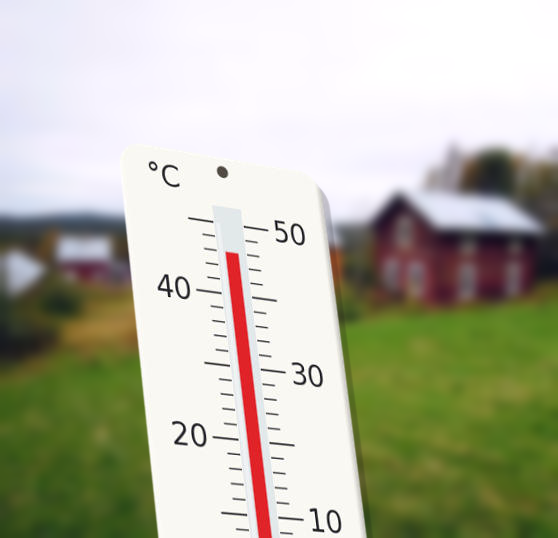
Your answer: 46°C
